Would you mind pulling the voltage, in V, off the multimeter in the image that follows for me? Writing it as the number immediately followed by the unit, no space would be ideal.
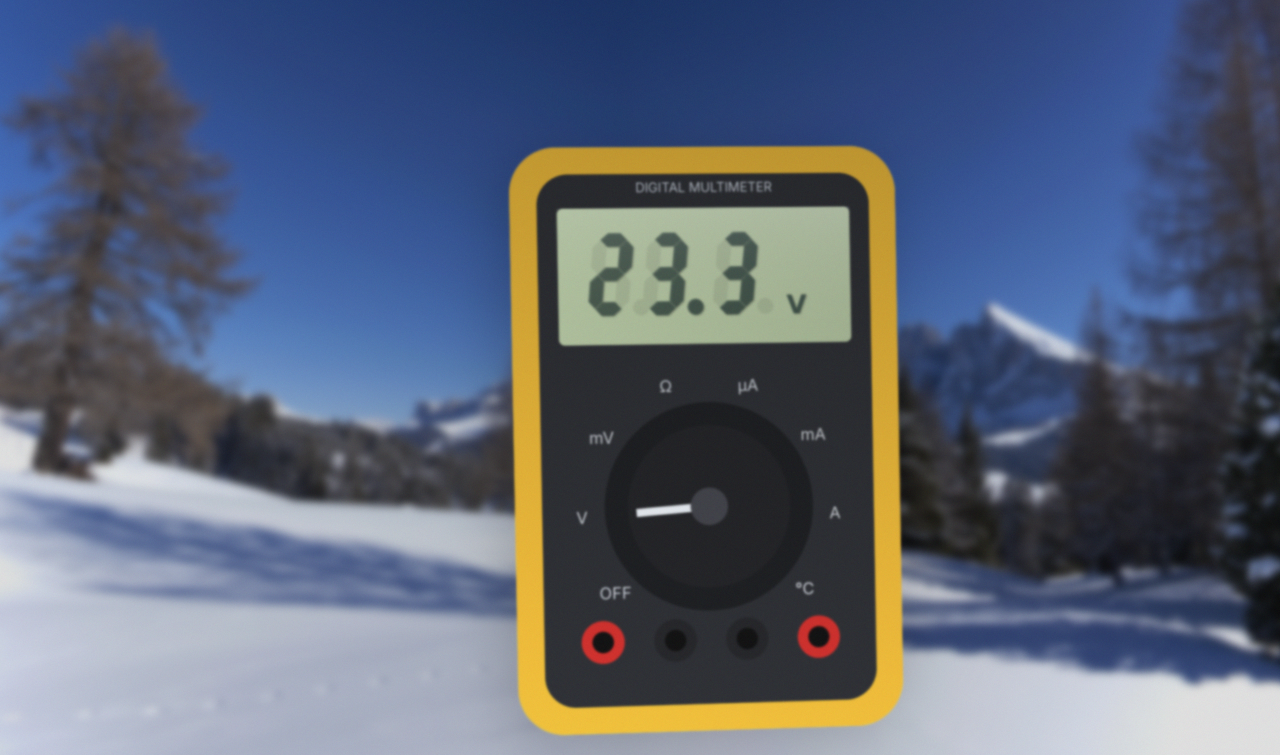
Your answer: 23.3V
